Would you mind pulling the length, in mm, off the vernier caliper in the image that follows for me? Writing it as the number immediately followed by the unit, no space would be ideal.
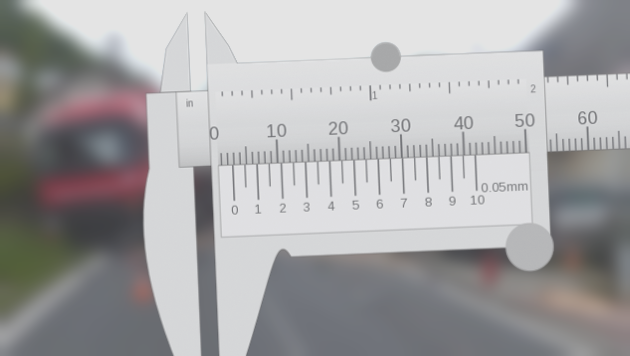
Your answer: 2.8mm
